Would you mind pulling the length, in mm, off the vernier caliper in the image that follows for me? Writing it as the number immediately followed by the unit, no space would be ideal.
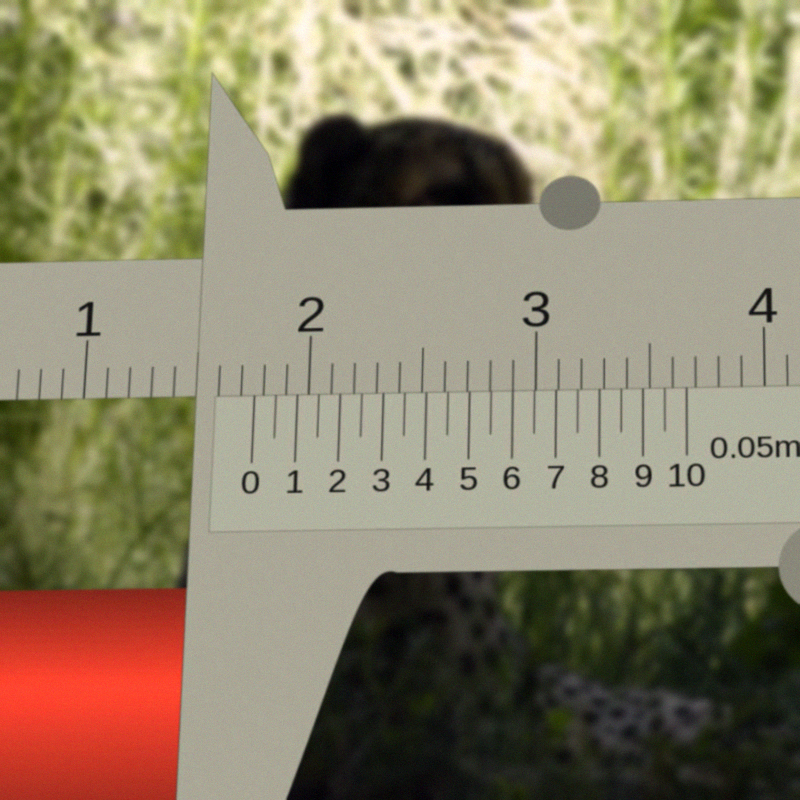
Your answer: 17.6mm
